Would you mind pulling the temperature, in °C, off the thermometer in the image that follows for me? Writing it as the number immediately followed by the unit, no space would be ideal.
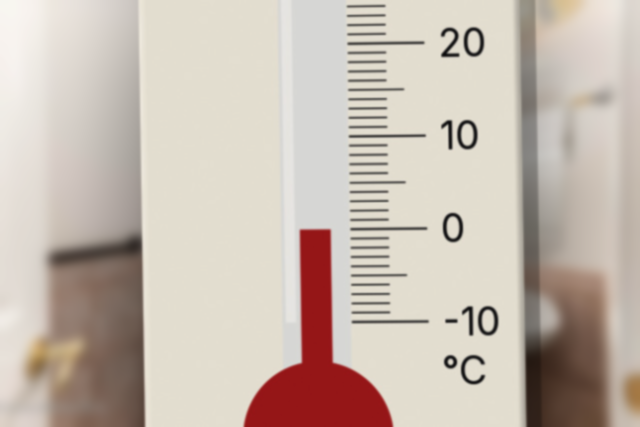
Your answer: 0°C
